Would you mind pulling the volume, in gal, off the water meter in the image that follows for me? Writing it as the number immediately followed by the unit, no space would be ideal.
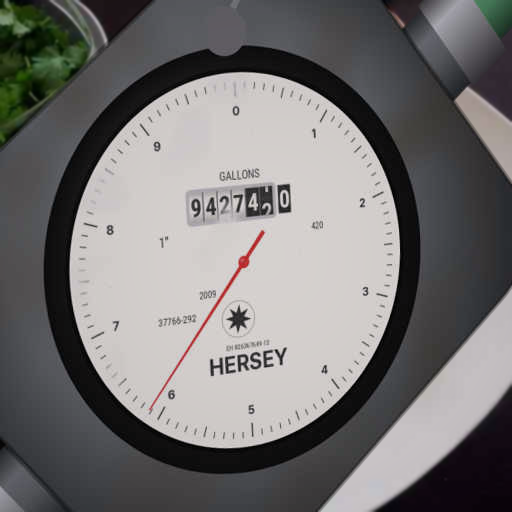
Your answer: 9427416.1gal
